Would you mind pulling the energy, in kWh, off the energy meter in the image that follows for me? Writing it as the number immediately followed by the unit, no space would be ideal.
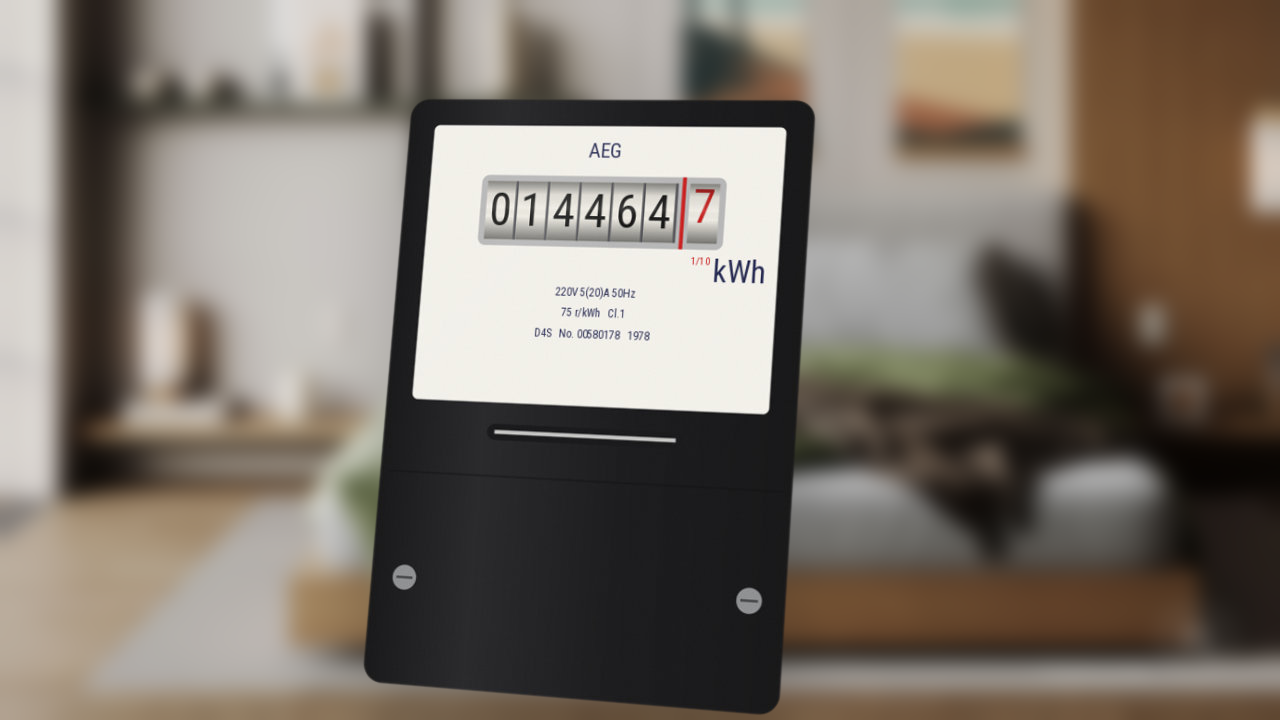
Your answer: 14464.7kWh
